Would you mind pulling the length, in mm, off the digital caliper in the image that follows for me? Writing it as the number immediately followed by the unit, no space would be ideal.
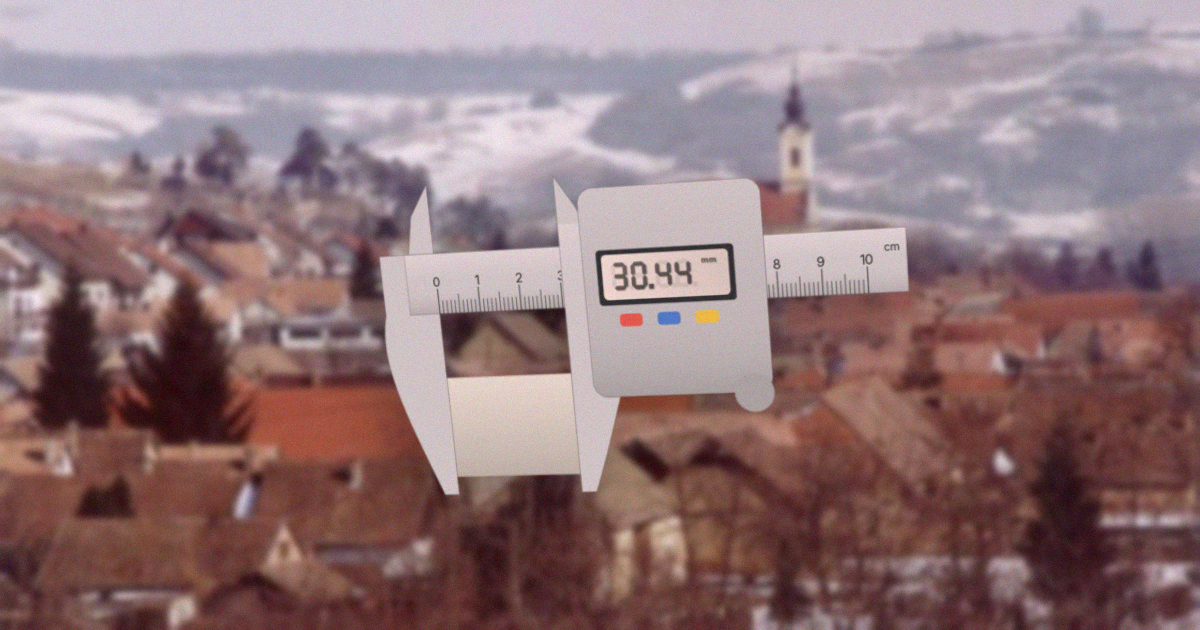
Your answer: 30.44mm
